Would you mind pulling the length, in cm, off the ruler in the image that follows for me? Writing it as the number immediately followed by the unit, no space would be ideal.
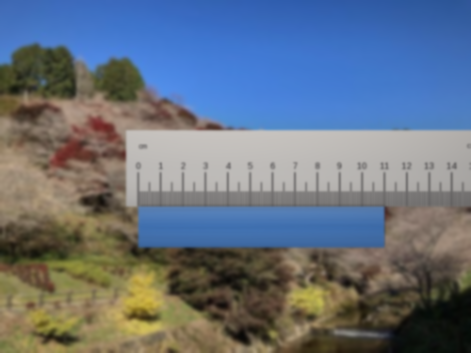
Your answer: 11cm
